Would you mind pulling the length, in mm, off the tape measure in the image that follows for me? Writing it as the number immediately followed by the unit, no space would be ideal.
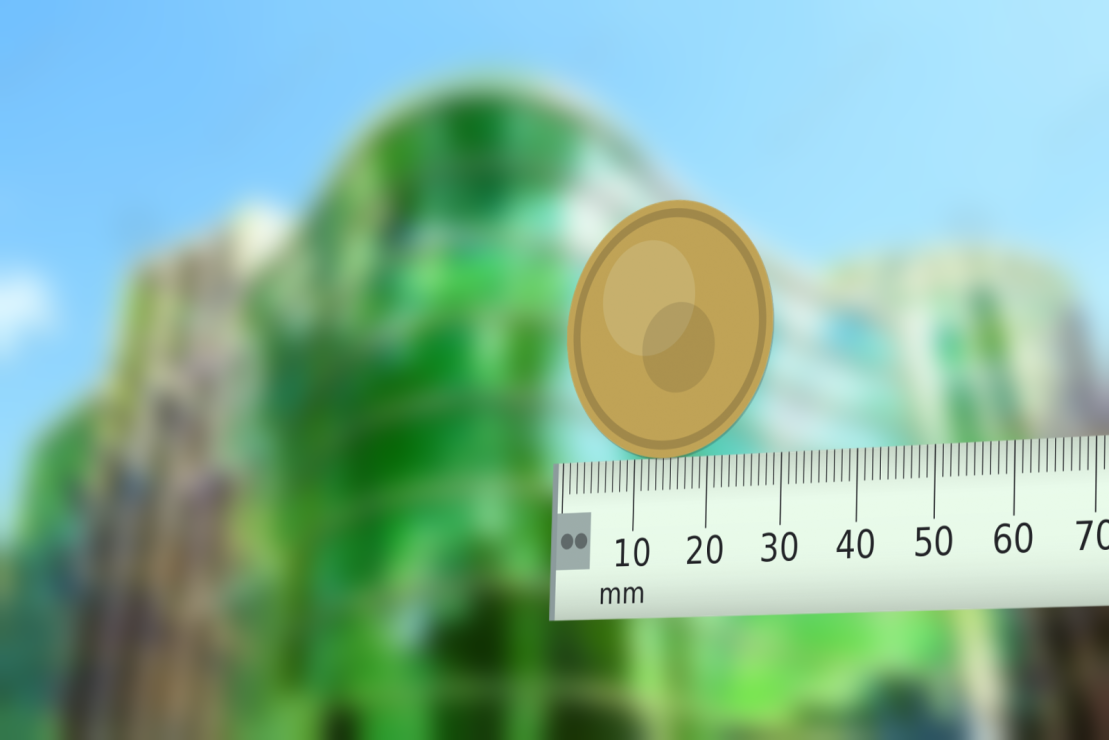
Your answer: 28.5mm
